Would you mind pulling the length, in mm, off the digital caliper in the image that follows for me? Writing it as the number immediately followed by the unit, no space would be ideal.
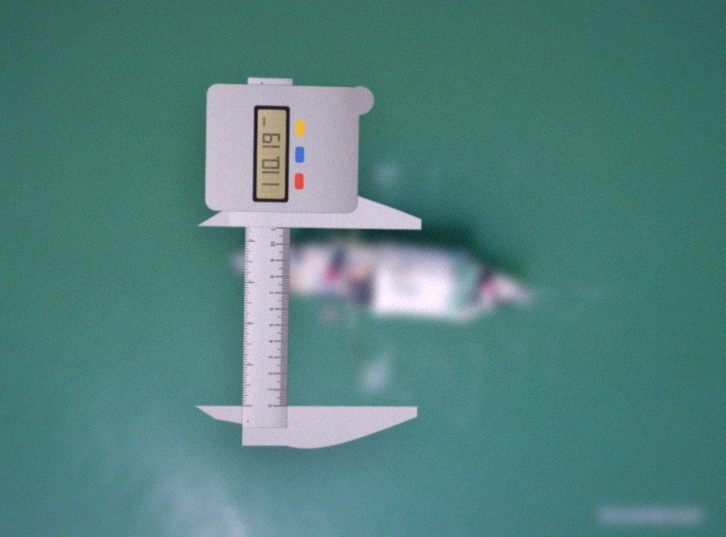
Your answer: 110.19mm
